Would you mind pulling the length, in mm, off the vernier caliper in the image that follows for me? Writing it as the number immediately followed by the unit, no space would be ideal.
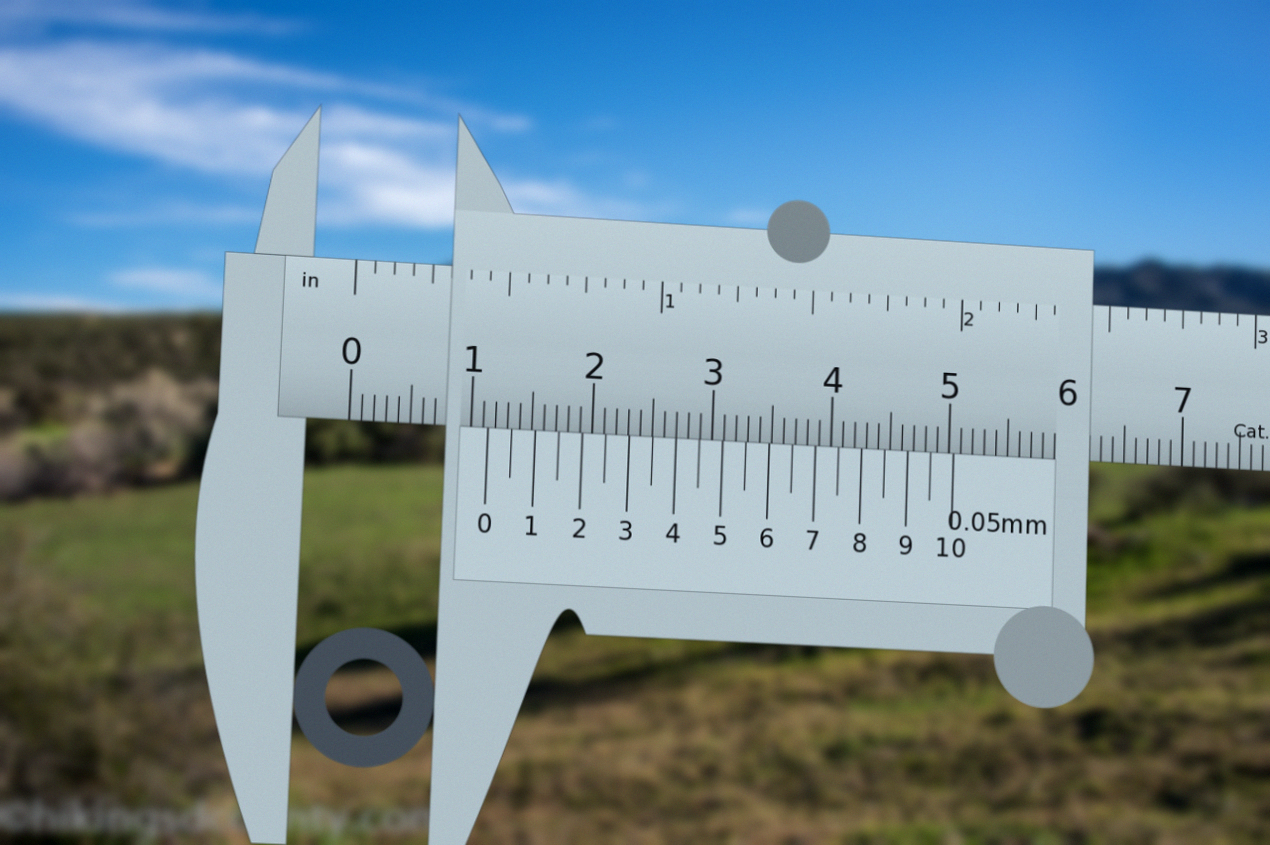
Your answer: 11.4mm
